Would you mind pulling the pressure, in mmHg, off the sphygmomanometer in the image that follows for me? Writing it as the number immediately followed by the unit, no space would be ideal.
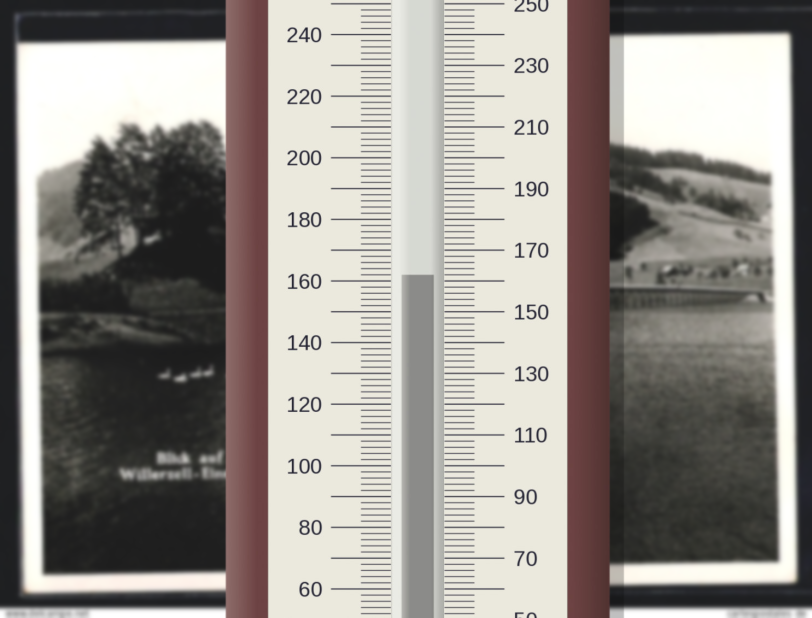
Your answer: 162mmHg
